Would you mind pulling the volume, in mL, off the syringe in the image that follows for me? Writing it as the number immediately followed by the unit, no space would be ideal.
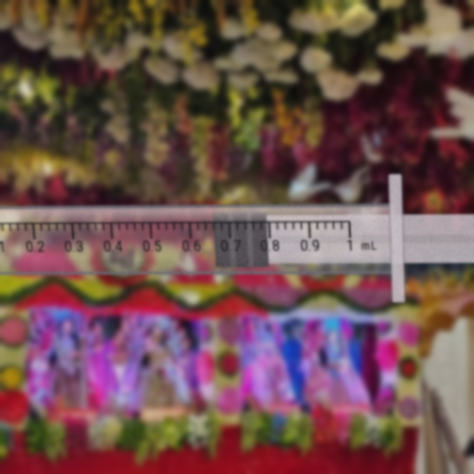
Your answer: 0.66mL
